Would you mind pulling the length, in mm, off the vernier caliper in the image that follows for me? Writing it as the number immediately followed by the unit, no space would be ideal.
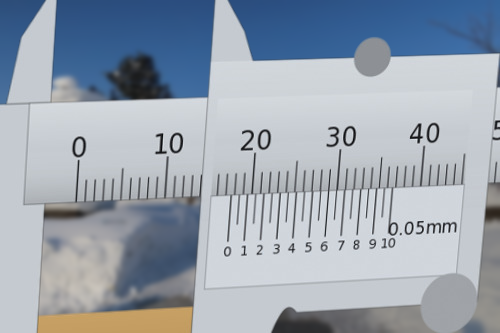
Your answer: 17.6mm
